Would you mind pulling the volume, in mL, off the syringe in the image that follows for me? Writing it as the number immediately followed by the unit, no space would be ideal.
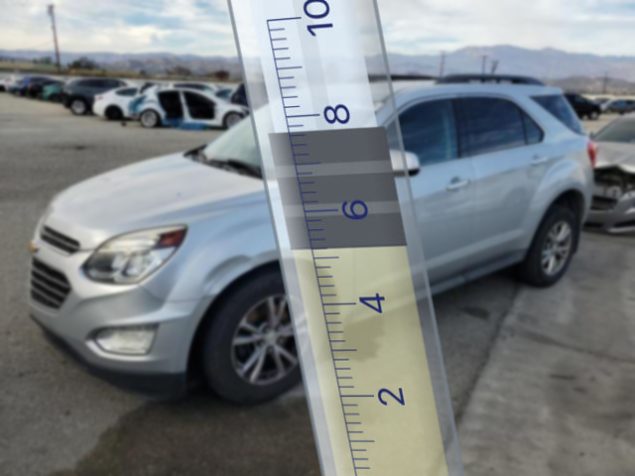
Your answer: 5.2mL
